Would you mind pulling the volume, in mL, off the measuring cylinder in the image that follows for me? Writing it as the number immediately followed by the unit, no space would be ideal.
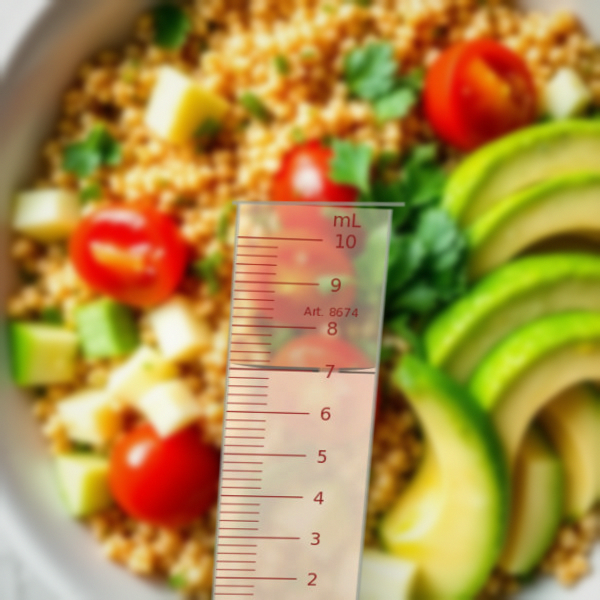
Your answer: 7mL
